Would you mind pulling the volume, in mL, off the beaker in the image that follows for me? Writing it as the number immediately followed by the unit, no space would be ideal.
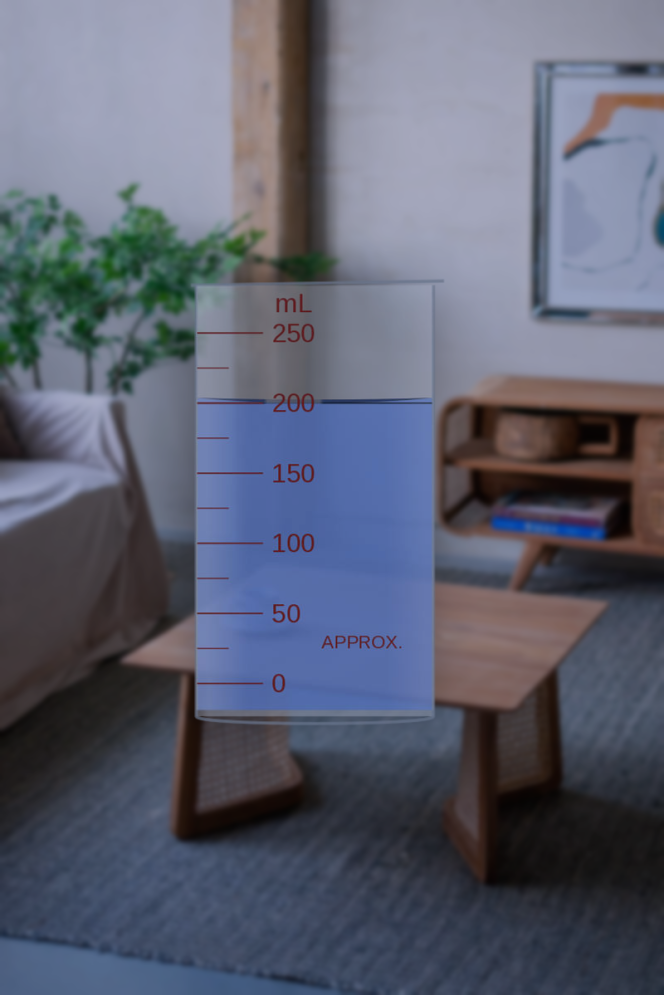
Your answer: 200mL
